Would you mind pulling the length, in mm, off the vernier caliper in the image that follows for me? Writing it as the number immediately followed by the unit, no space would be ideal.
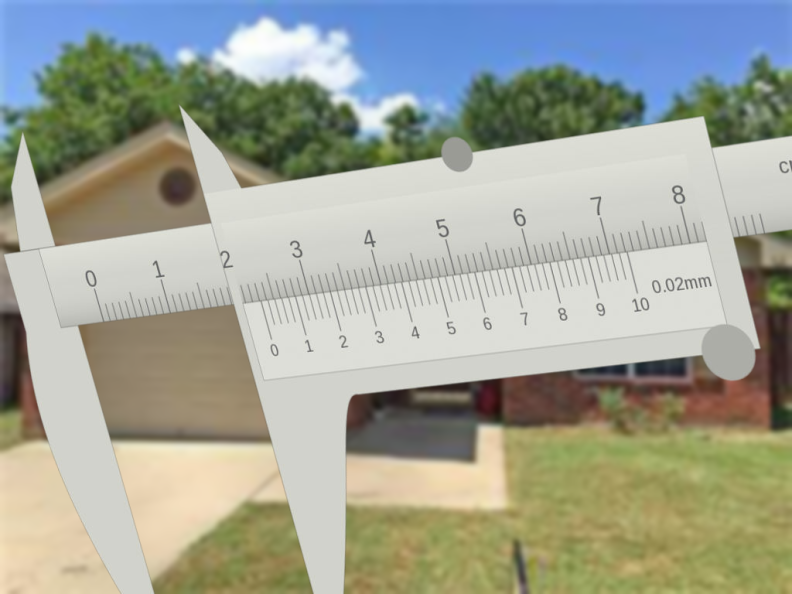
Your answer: 23.2mm
